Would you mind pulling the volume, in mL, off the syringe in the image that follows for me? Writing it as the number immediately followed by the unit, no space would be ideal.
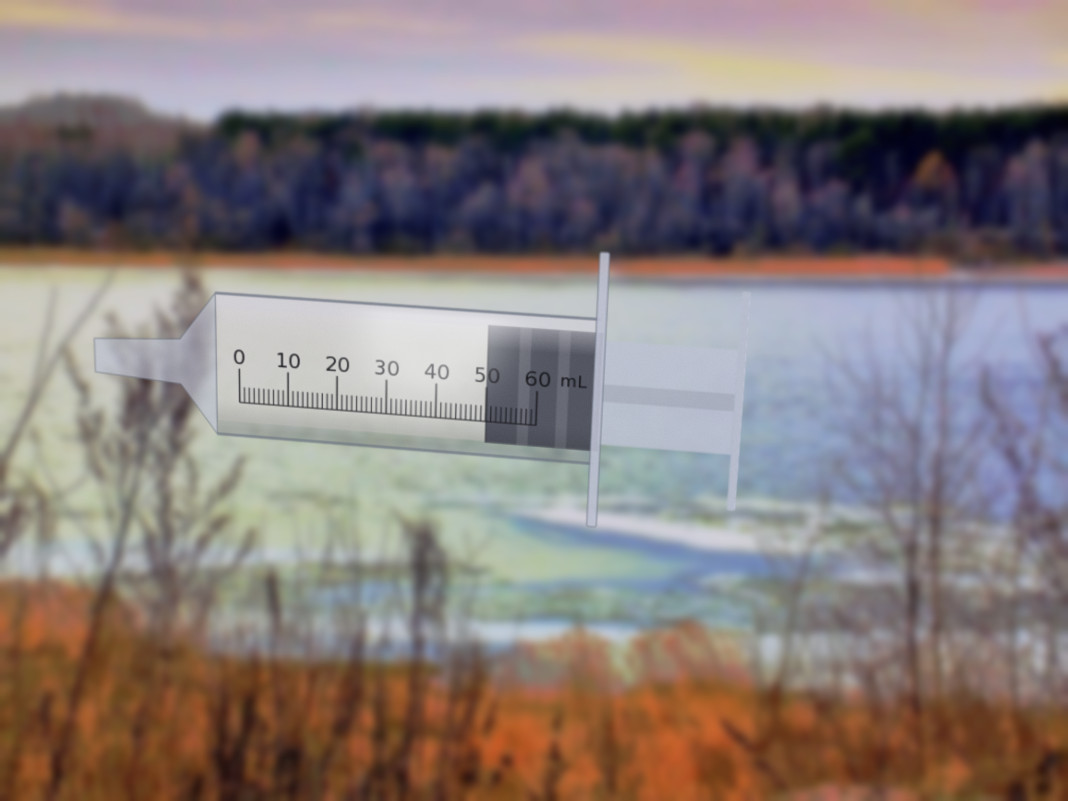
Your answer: 50mL
